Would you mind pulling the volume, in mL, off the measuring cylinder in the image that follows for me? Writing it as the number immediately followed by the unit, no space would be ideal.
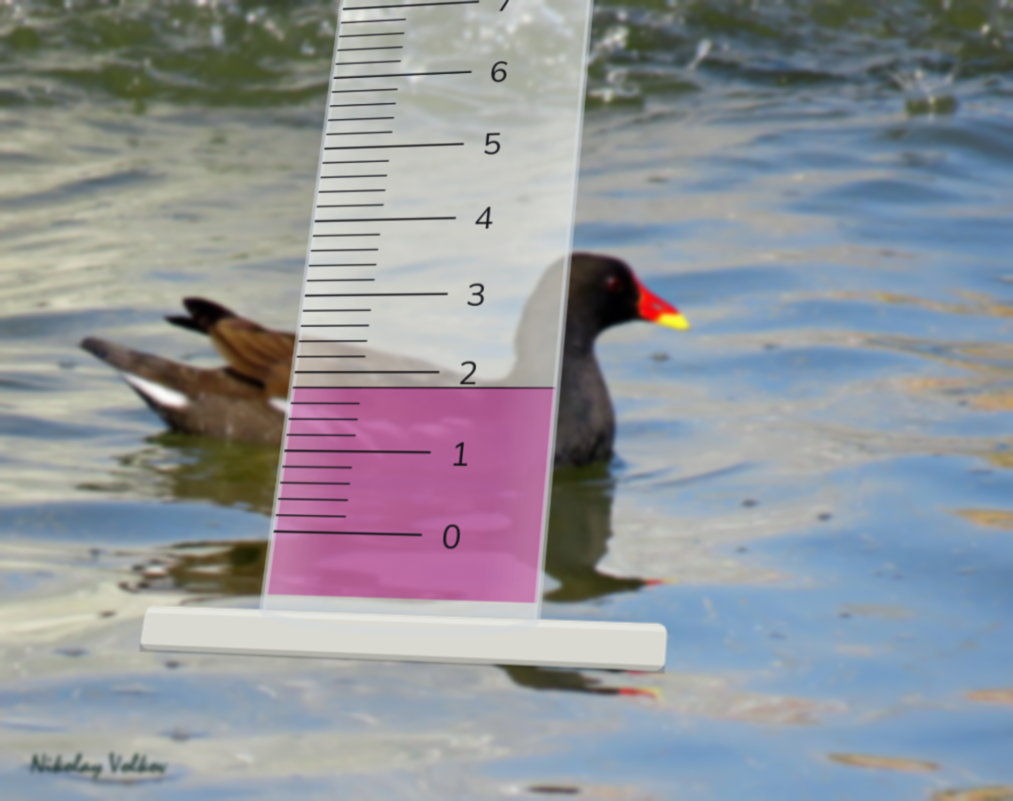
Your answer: 1.8mL
